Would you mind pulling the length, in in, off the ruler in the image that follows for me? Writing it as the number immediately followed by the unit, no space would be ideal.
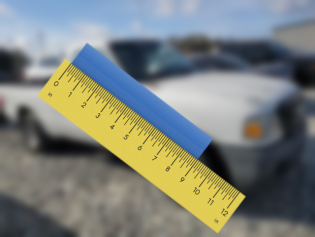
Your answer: 9in
